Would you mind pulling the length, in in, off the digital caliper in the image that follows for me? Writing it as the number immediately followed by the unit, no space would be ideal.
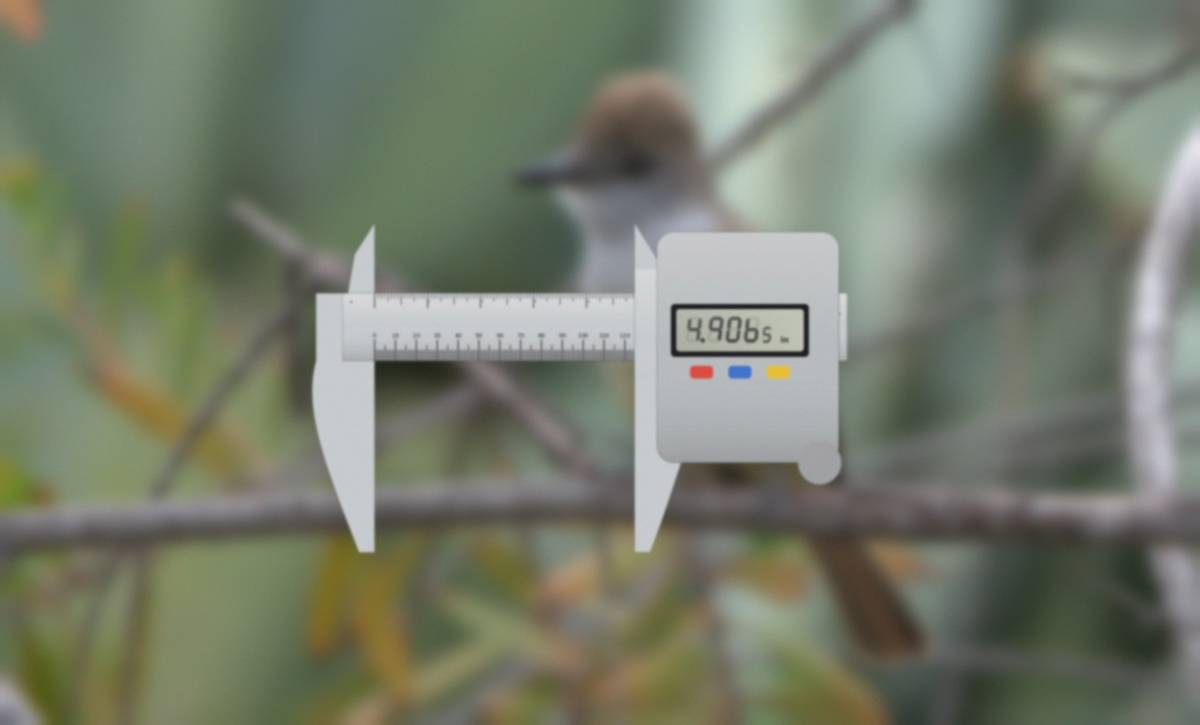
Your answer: 4.9065in
